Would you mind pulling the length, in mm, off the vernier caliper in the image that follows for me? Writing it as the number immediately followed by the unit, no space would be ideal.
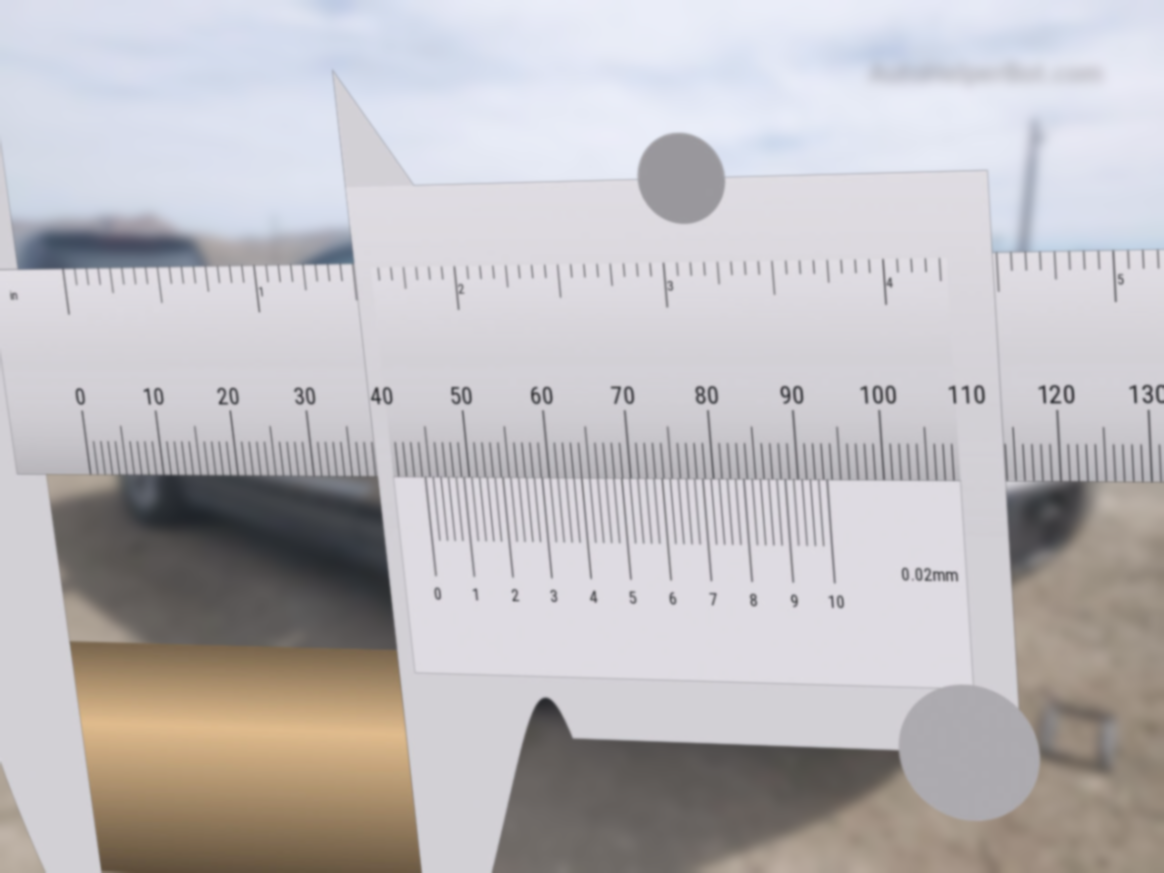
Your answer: 44.4mm
